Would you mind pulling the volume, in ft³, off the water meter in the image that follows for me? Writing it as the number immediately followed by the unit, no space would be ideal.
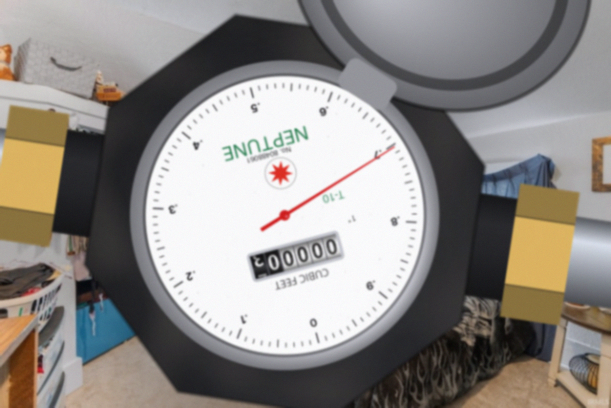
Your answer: 2.70ft³
